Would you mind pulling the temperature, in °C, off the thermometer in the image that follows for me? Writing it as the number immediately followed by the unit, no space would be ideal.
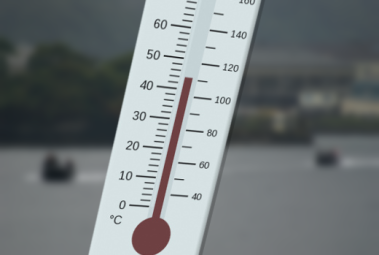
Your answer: 44°C
